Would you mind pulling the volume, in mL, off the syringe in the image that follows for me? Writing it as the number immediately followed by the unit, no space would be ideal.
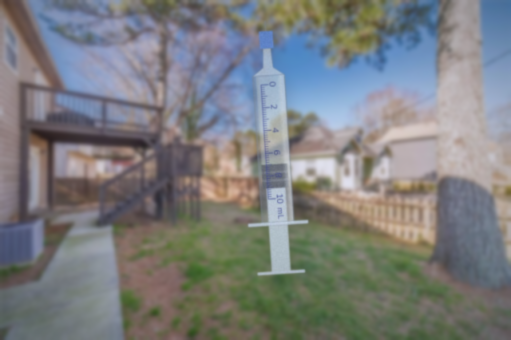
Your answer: 7mL
